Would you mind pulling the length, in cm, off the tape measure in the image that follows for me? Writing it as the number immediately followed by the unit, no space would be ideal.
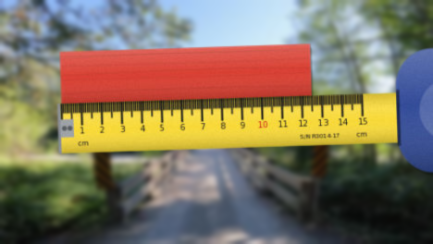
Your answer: 12.5cm
